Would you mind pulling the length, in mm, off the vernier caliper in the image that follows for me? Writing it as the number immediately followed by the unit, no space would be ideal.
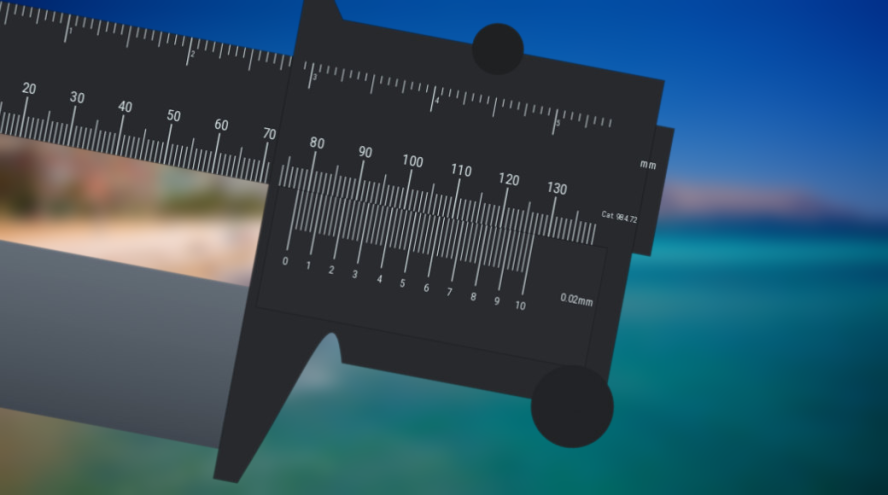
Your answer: 78.0mm
